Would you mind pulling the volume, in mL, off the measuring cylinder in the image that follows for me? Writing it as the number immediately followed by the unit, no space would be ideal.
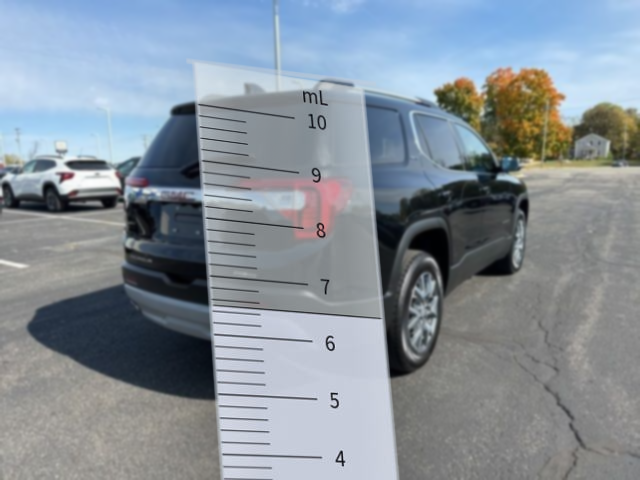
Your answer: 6.5mL
